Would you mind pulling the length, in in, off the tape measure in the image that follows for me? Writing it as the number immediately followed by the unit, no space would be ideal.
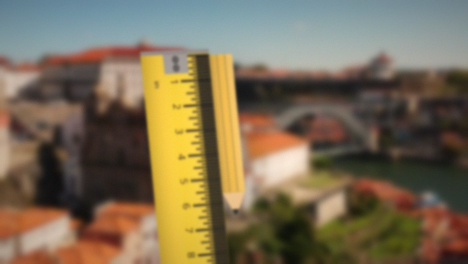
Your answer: 6.5in
